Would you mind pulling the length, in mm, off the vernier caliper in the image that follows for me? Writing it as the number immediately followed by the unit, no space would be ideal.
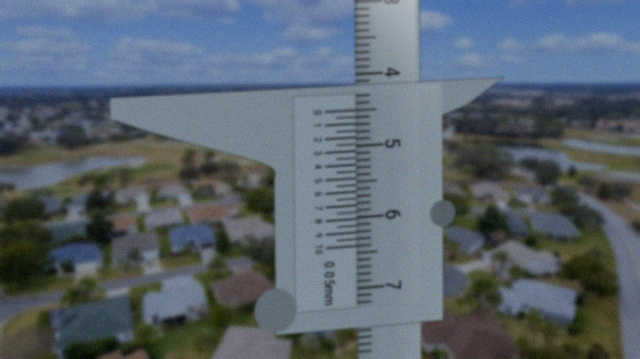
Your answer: 45.0mm
